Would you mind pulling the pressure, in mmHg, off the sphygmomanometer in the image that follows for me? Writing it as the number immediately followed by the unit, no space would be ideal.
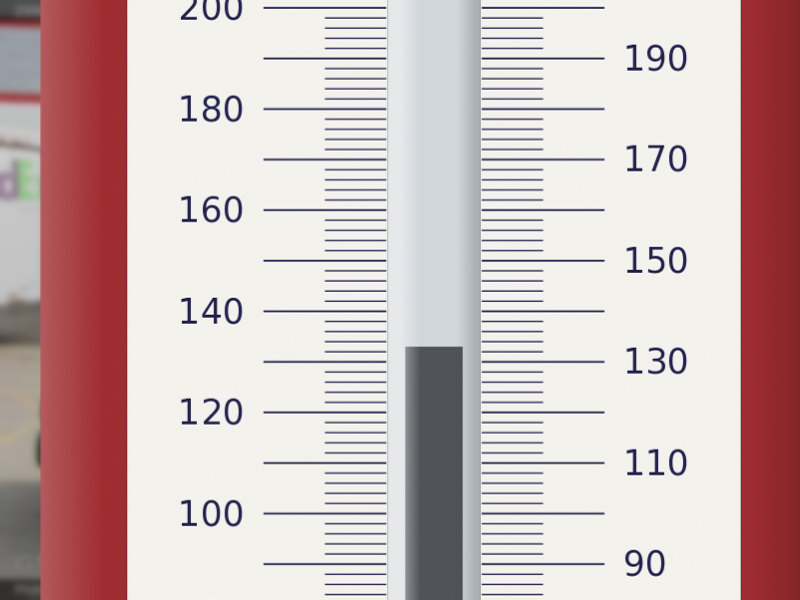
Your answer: 133mmHg
